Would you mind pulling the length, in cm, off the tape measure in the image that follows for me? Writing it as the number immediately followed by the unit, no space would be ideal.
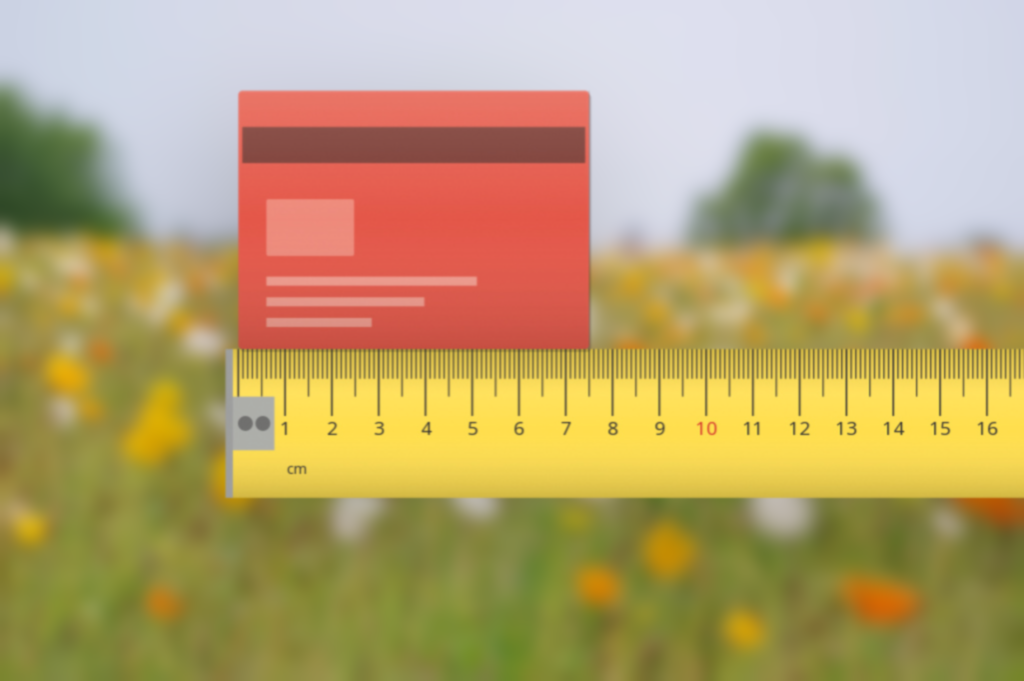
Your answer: 7.5cm
